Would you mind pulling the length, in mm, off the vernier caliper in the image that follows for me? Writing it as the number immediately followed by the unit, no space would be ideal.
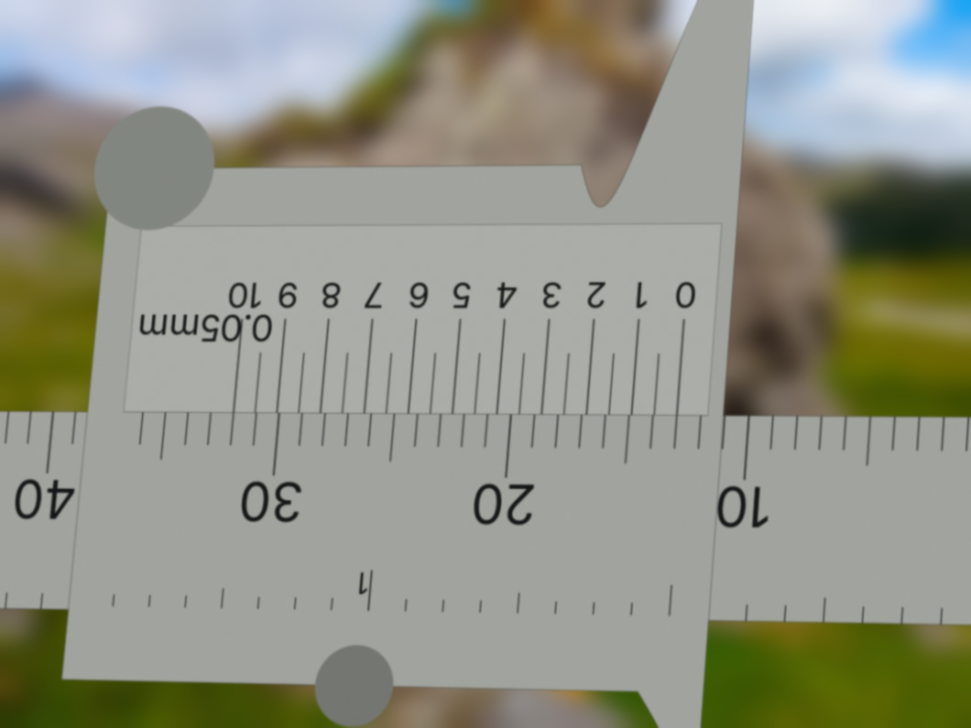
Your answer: 13.0mm
